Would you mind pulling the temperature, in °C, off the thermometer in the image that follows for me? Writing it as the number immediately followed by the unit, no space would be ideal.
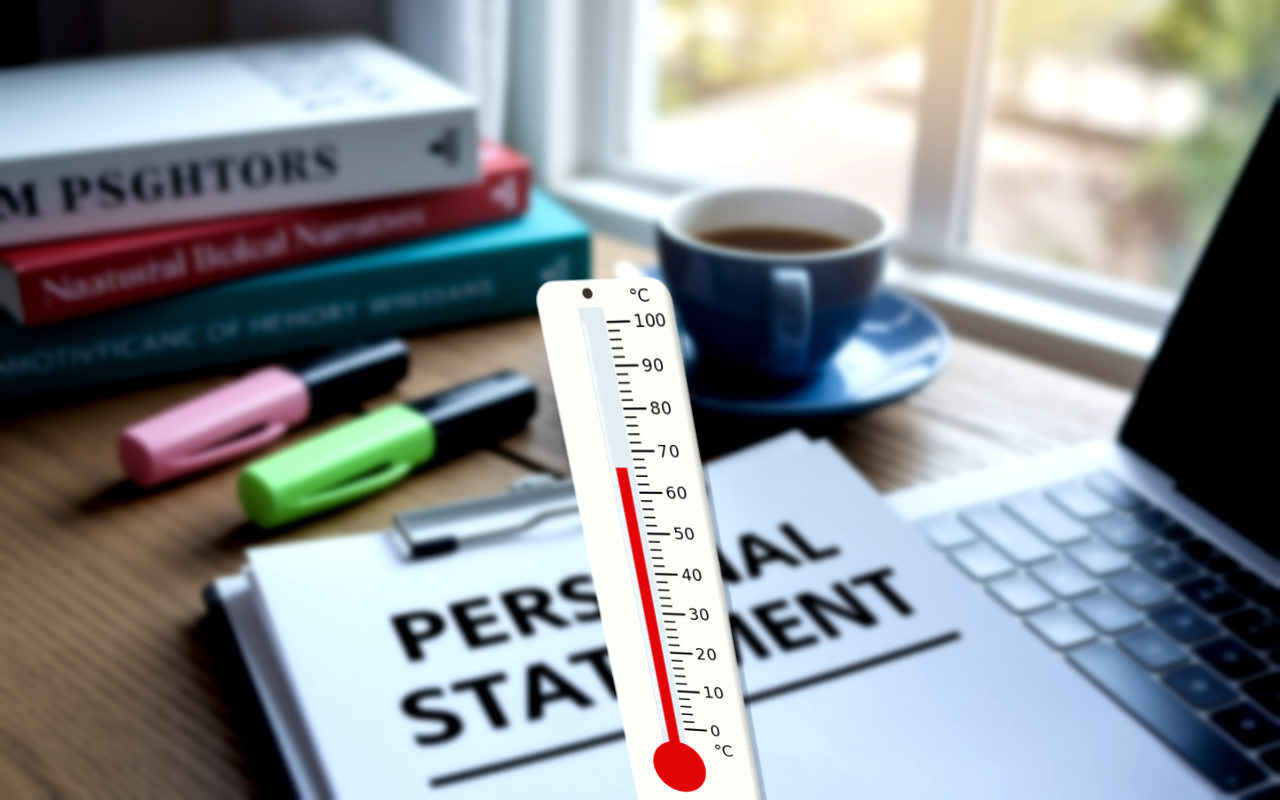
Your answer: 66°C
